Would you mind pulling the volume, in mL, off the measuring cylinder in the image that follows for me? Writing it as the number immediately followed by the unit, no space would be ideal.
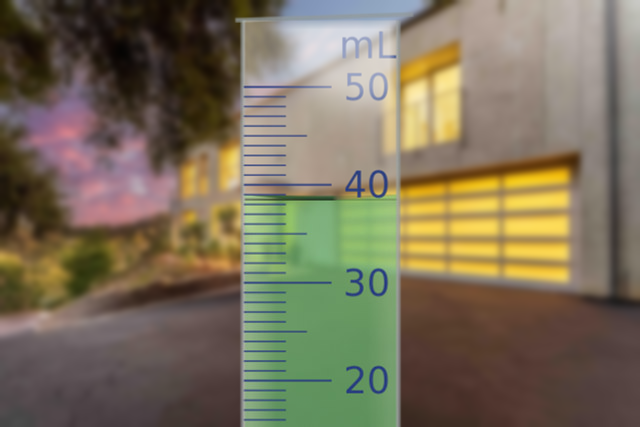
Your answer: 38.5mL
